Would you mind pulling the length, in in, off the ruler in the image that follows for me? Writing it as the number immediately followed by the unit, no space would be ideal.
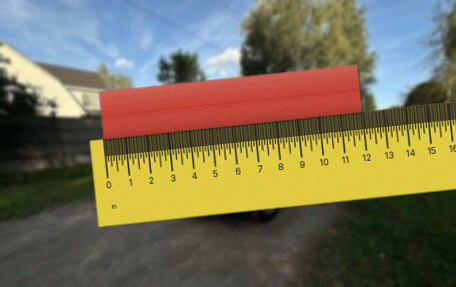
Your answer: 12in
